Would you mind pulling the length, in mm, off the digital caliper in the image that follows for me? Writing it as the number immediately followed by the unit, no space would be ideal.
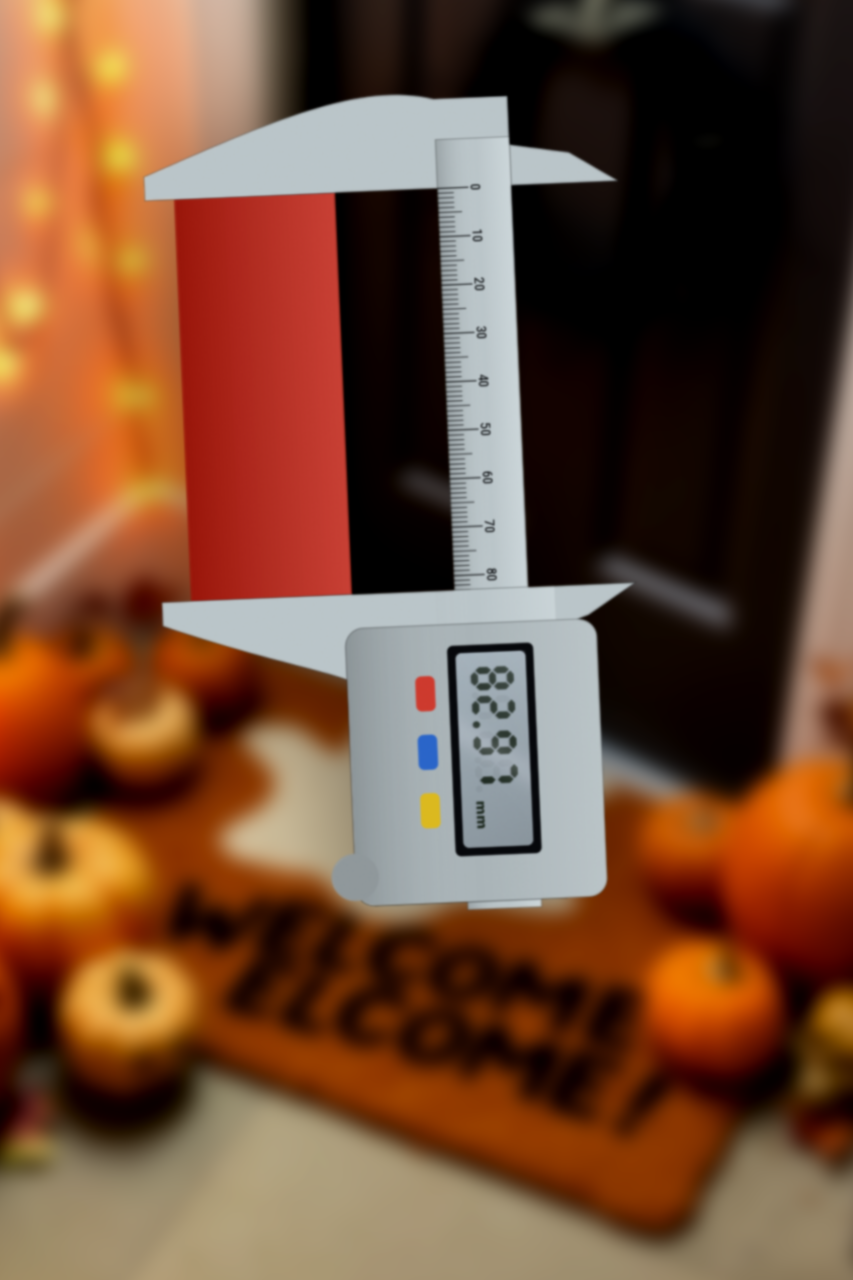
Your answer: 82.97mm
